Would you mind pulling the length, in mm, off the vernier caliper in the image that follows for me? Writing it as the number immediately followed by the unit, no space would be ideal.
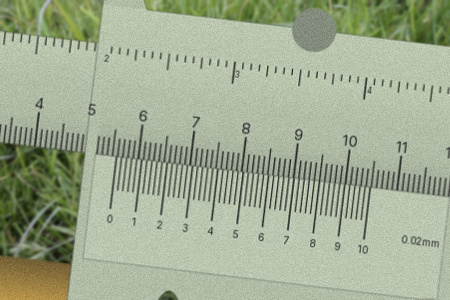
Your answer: 55.8mm
